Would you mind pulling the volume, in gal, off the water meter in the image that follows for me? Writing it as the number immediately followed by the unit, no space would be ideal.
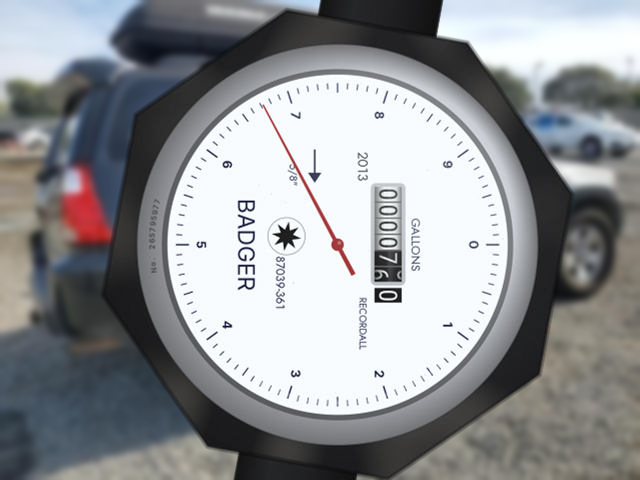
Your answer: 756.7gal
